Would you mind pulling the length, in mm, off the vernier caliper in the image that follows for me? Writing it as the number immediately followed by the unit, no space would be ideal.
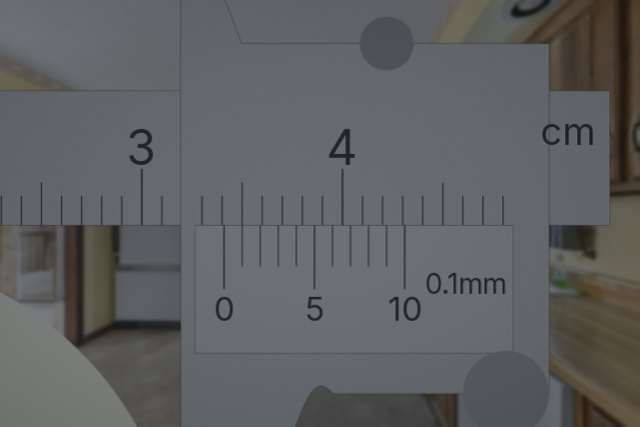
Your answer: 34.1mm
